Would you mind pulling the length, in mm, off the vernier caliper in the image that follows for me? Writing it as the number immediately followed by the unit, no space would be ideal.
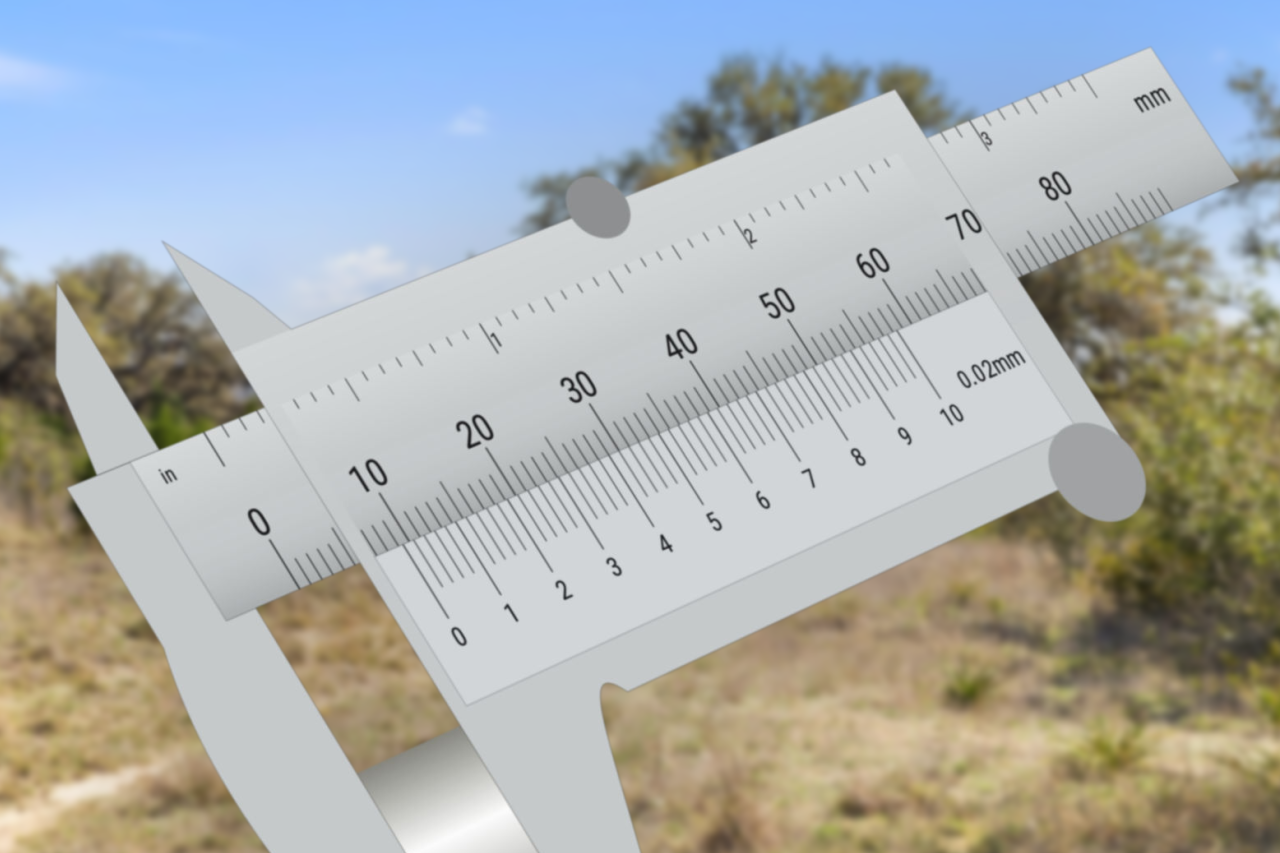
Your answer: 9.4mm
